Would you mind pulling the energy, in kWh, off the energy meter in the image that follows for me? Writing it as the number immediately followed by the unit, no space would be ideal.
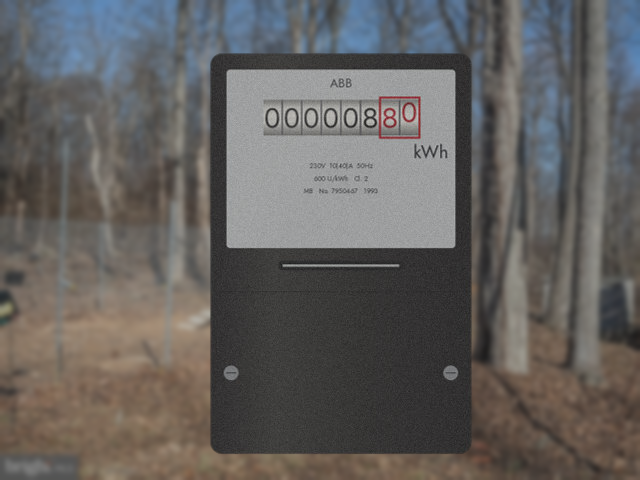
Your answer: 8.80kWh
